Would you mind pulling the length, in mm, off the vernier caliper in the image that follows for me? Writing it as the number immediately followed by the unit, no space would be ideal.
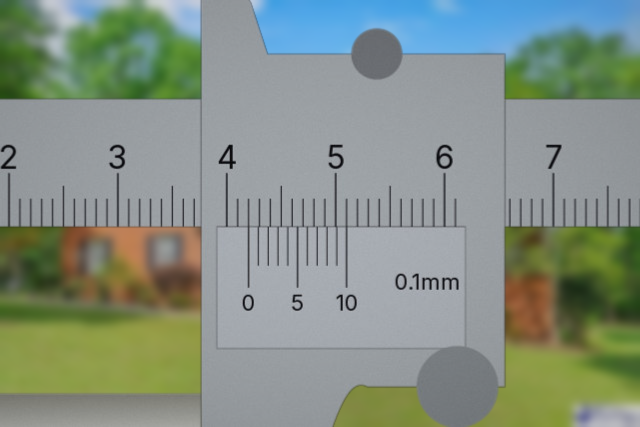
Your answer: 42.0mm
